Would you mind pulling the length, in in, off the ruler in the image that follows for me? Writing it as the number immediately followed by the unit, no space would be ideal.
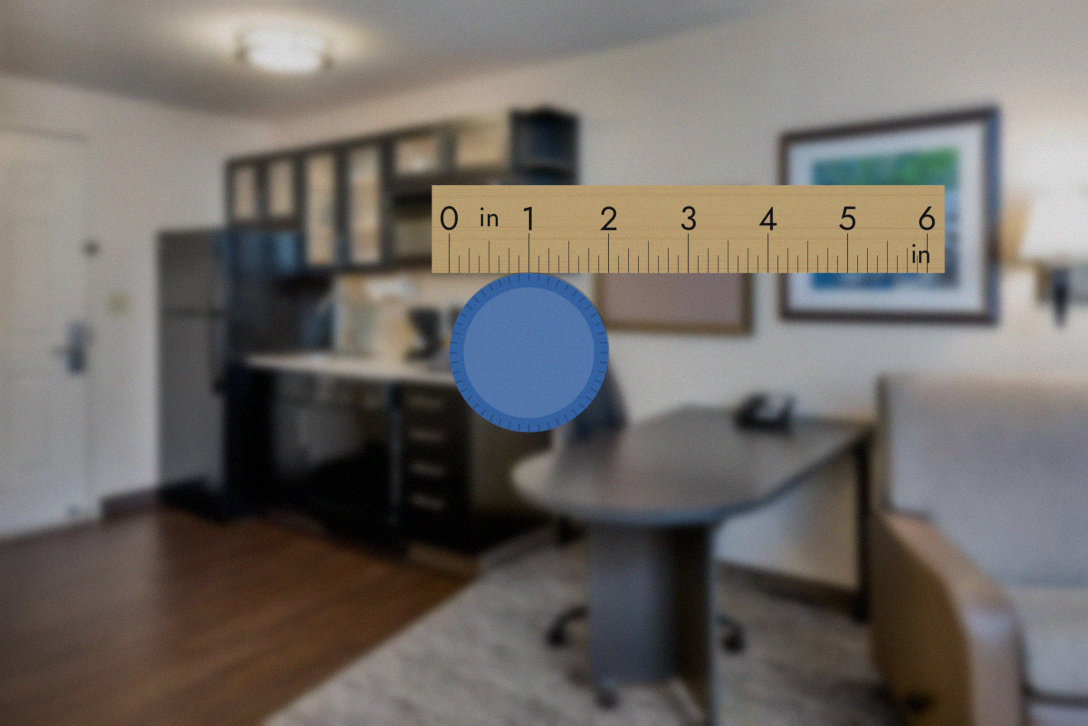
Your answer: 2in
